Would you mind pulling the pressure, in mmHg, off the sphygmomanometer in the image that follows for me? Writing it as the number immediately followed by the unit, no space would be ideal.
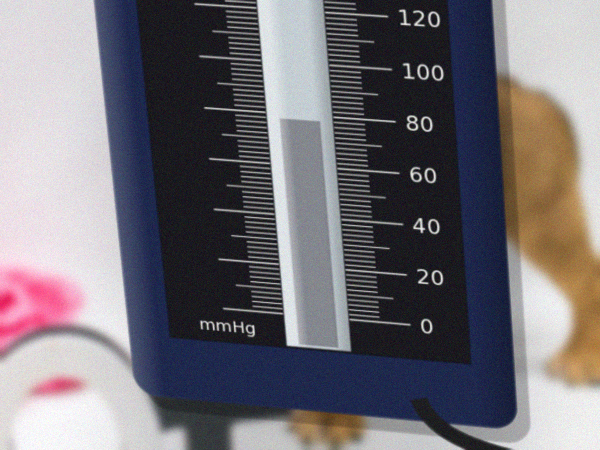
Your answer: 78mmHg
